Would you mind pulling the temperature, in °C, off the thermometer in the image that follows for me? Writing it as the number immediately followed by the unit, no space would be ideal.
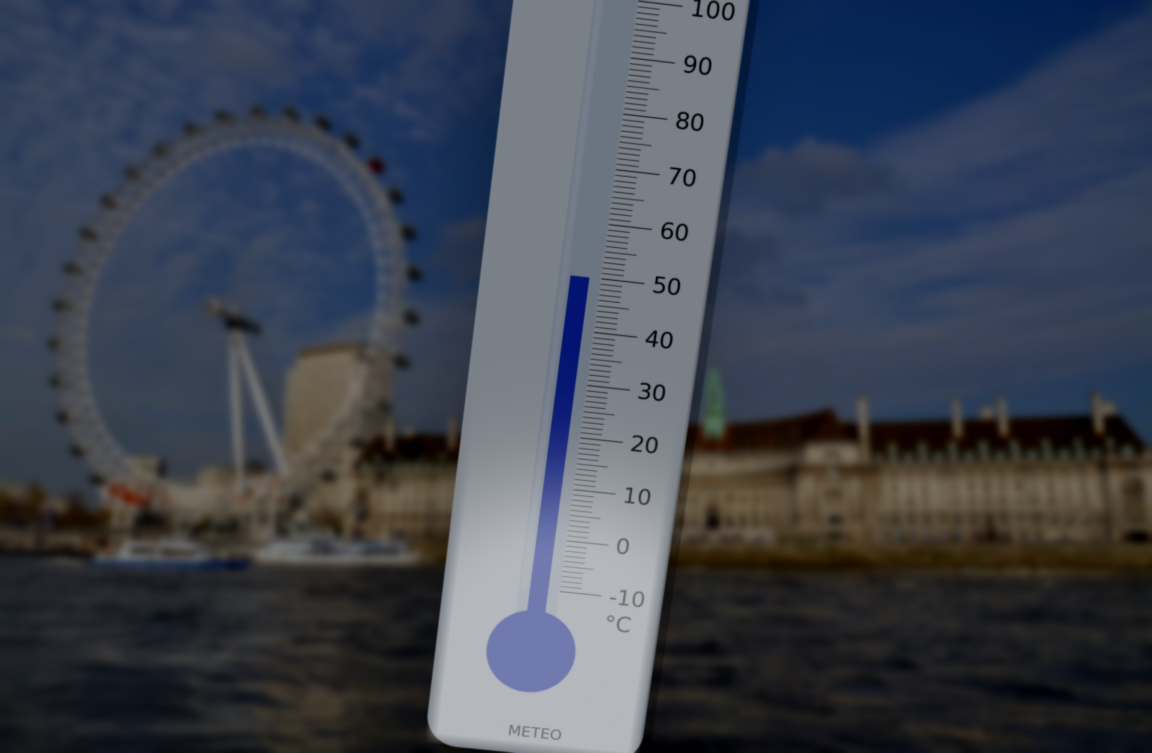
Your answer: 50°C
